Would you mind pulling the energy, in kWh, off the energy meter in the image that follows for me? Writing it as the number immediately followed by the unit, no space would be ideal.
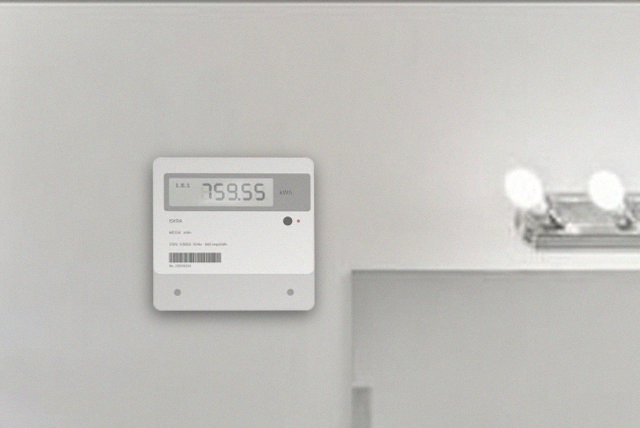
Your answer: 759.55kWh
